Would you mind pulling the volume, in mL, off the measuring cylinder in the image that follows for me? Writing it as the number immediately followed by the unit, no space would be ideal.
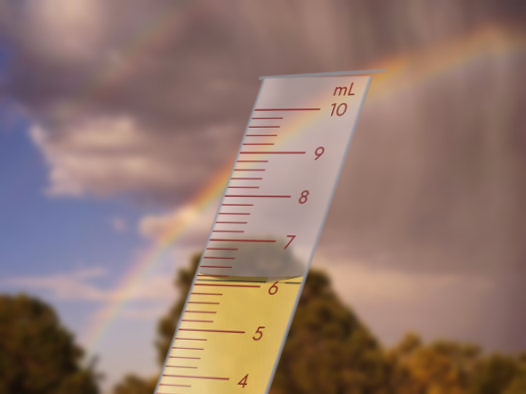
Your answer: 6.1mL
